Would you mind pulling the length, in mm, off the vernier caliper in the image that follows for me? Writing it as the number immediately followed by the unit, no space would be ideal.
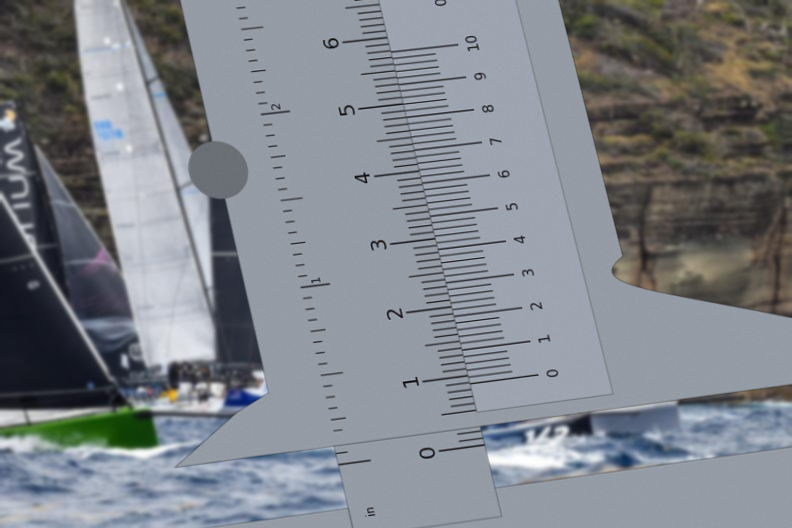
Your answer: 8.8mm
